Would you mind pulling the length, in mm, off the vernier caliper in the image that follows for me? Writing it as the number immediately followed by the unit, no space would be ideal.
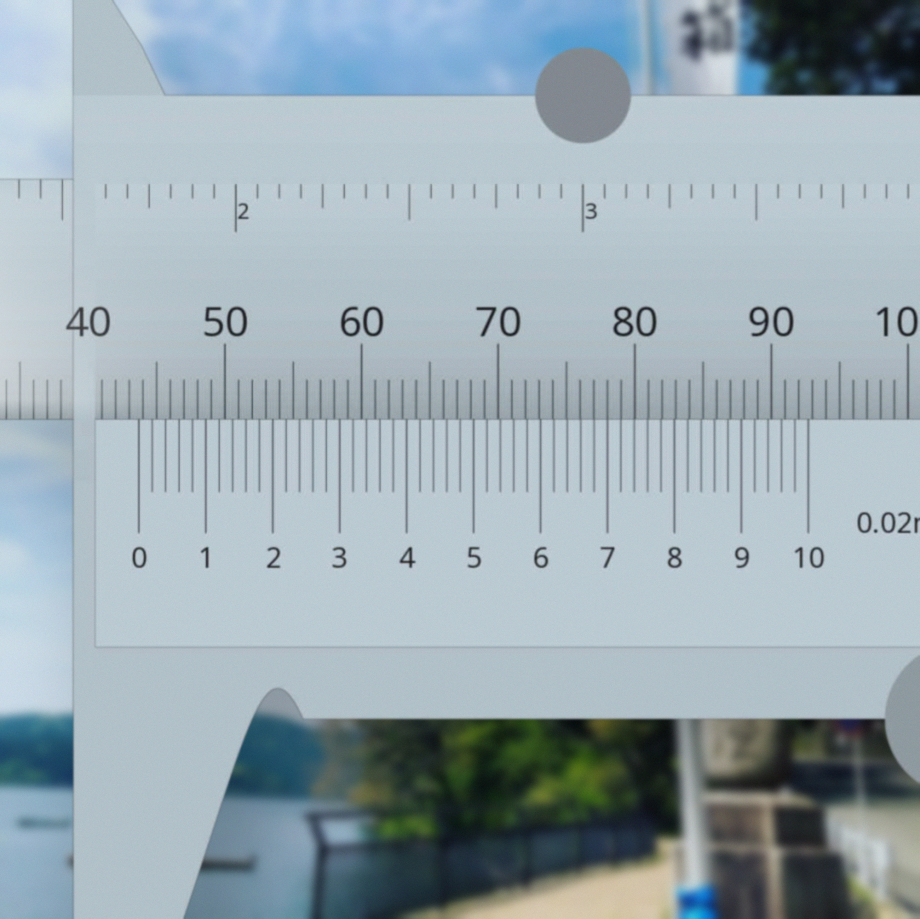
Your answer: 43.7mm
